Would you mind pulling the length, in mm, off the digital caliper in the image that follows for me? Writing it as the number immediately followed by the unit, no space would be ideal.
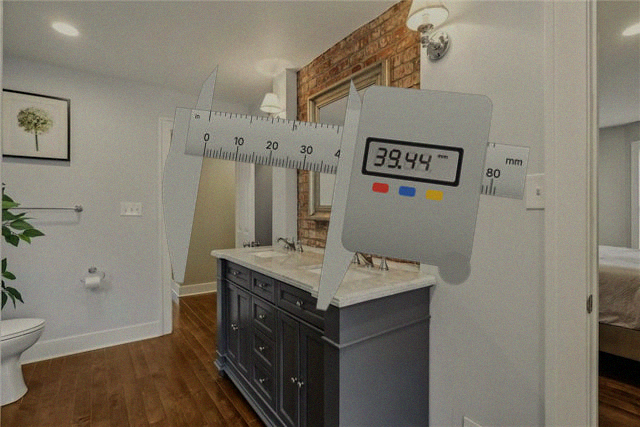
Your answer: 39.44mm
